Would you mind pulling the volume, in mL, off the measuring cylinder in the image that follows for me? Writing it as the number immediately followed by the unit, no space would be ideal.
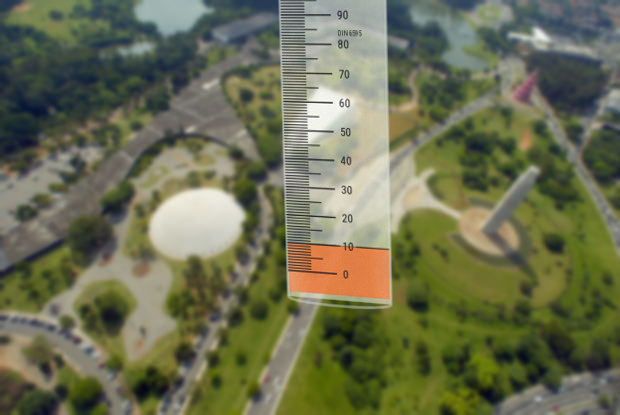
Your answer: 10mL
